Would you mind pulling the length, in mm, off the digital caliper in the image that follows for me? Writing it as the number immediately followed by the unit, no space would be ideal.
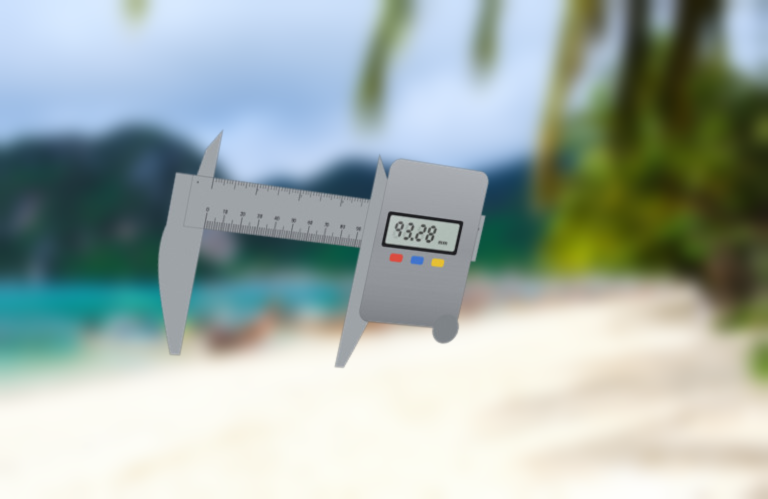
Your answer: 93.28mm
